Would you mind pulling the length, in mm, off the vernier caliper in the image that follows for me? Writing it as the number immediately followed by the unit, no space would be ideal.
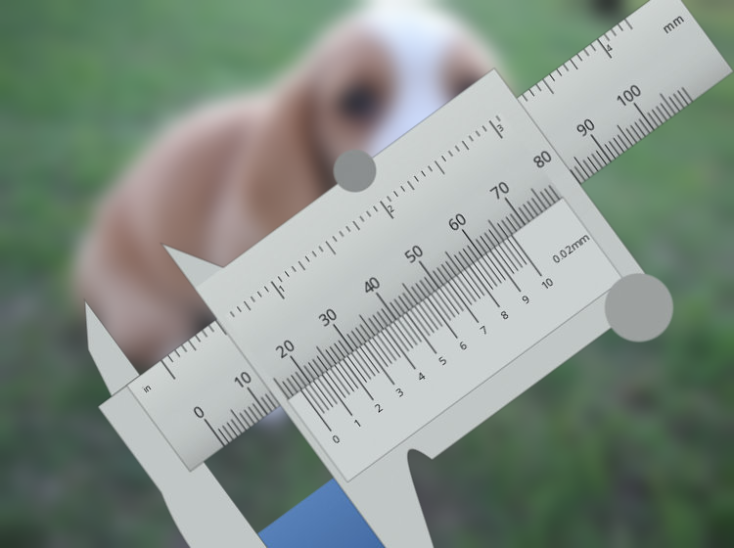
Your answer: 17.8mm
